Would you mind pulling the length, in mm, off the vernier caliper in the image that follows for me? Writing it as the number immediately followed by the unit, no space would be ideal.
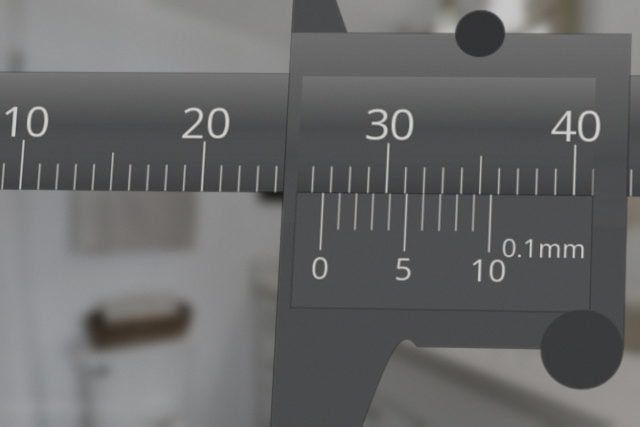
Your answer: 26.6mm
